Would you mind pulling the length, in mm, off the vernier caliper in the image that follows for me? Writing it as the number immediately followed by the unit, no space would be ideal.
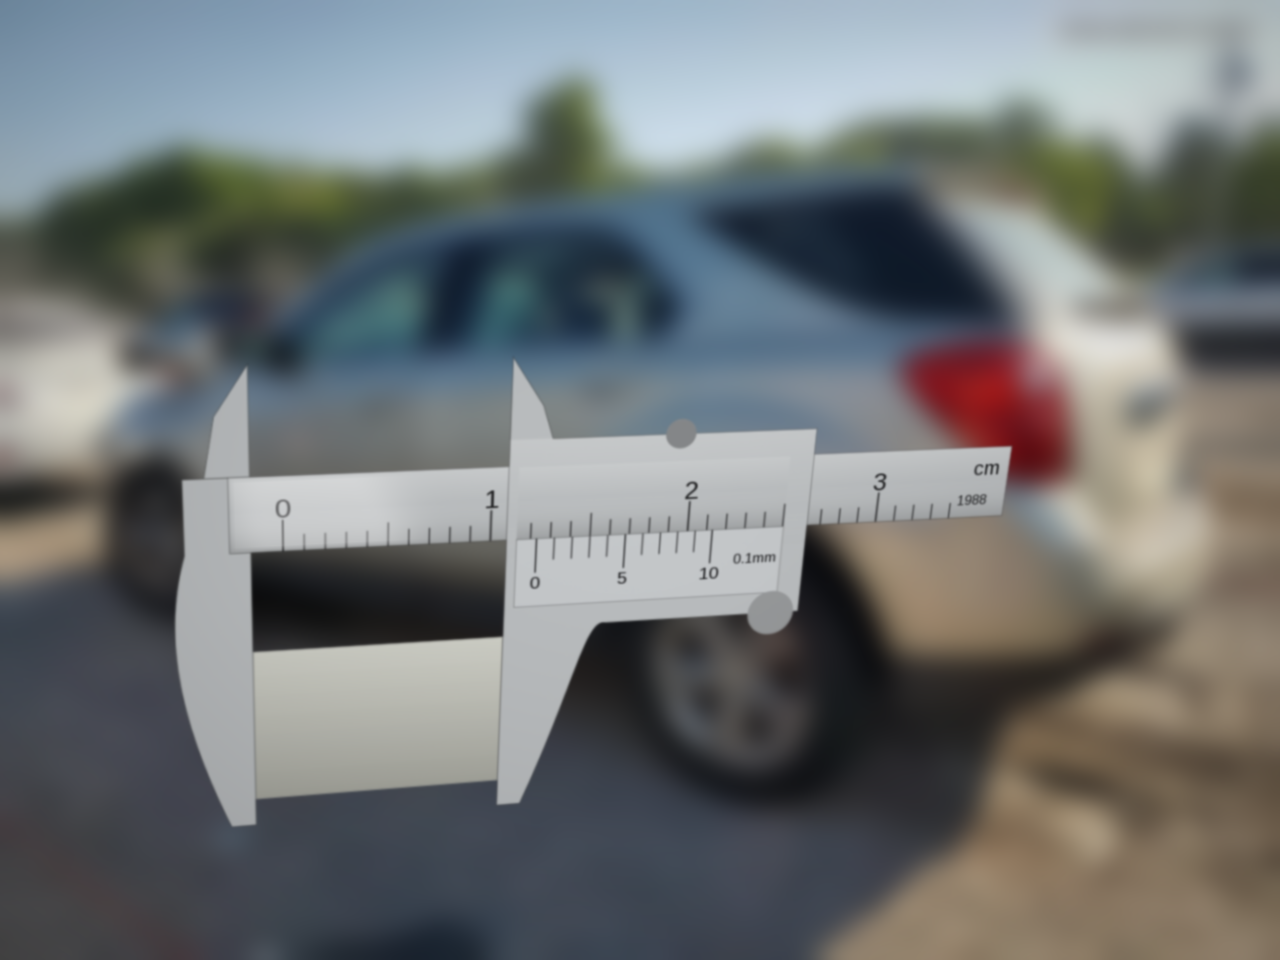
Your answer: 12.3mm
